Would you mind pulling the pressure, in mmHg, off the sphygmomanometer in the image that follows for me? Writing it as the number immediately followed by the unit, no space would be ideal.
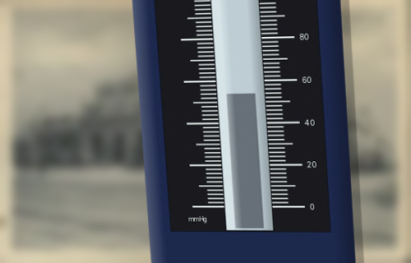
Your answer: 54mmHg
